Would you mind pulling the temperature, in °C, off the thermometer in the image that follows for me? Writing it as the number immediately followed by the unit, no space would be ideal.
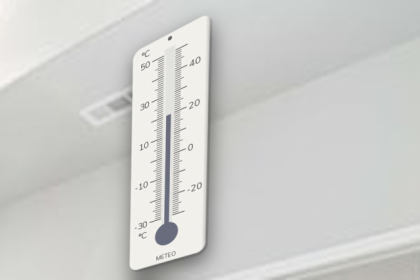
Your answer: 20°C
